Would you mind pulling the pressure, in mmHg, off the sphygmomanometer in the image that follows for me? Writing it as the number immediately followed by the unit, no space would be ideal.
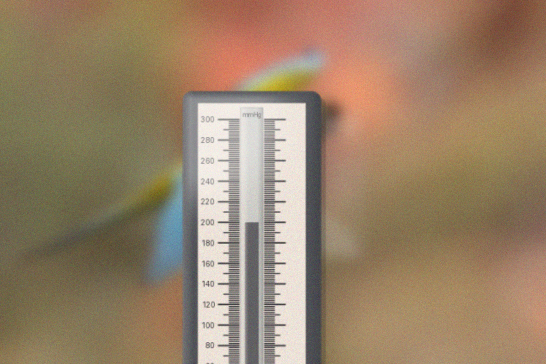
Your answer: 200mmHg
